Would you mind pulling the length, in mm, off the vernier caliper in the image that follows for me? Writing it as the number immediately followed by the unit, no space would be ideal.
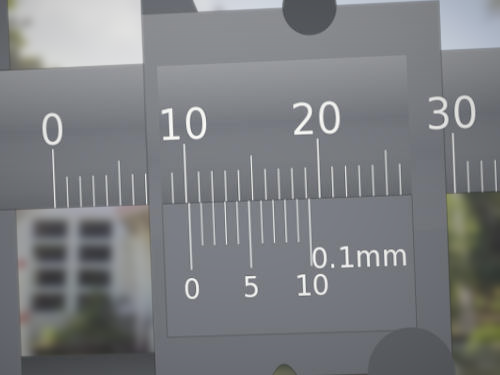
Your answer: 10.2mm
